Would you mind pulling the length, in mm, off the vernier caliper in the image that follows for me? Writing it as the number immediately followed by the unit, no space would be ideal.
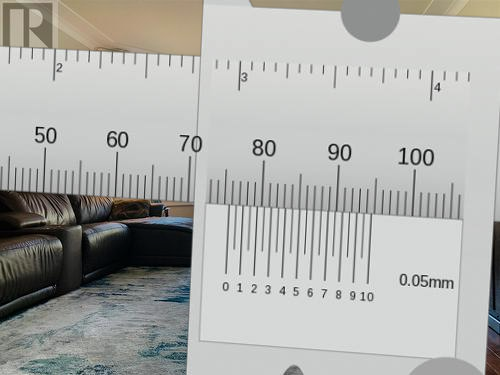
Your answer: 75.6mm
